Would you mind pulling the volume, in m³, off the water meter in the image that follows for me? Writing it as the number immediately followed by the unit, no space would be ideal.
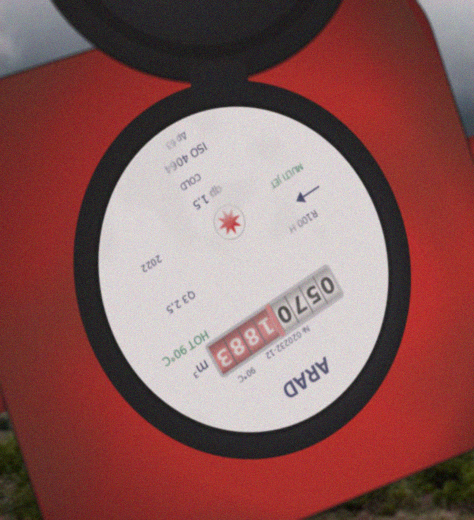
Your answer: 570.1883m³
